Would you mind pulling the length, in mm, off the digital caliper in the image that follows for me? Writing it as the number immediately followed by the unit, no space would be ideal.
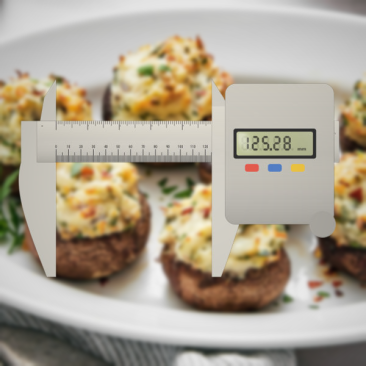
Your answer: 125.28mm
